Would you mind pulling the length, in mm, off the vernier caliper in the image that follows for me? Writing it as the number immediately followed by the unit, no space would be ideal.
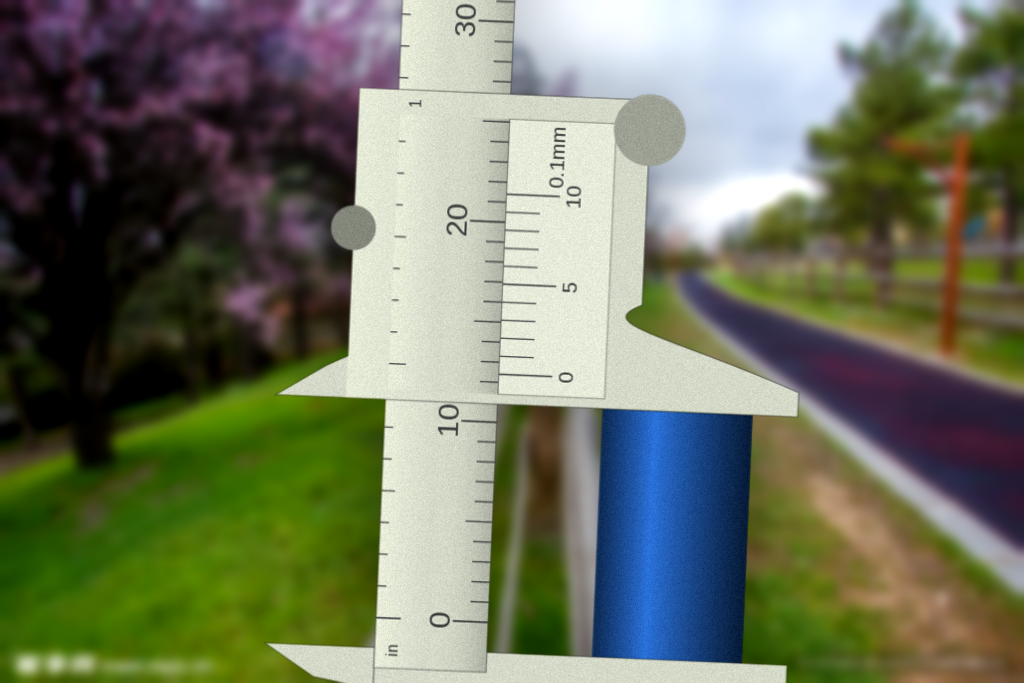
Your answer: 12.4mm
